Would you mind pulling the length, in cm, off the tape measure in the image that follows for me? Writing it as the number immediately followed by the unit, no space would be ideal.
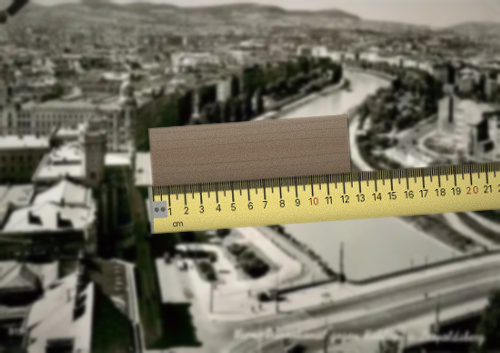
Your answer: 12.5cm
